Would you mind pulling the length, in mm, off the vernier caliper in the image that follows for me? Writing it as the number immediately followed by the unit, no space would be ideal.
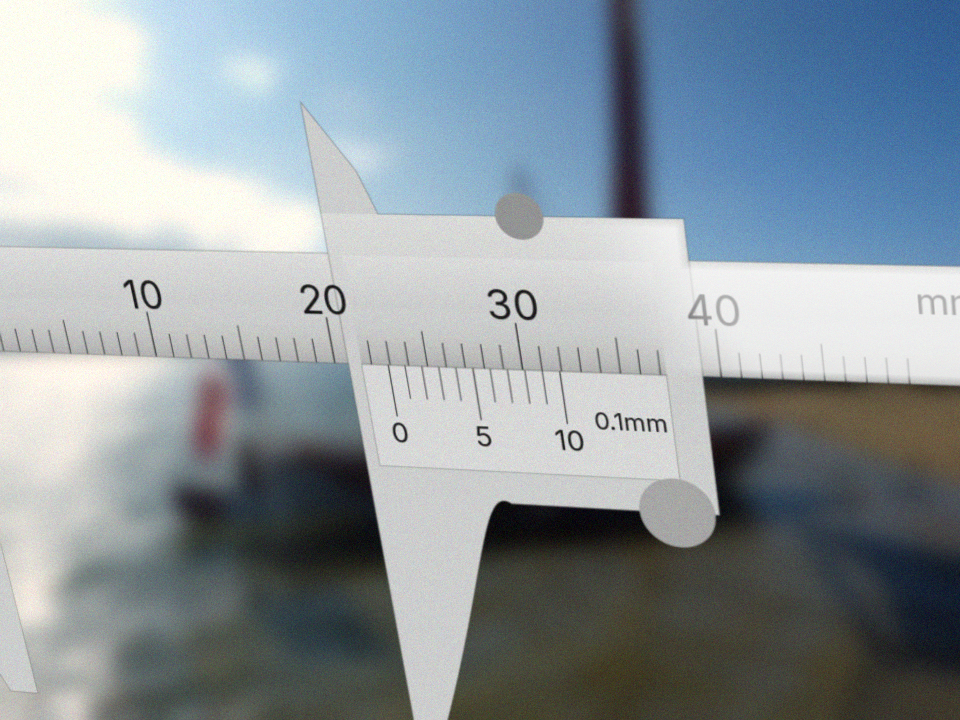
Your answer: 22.9mm
